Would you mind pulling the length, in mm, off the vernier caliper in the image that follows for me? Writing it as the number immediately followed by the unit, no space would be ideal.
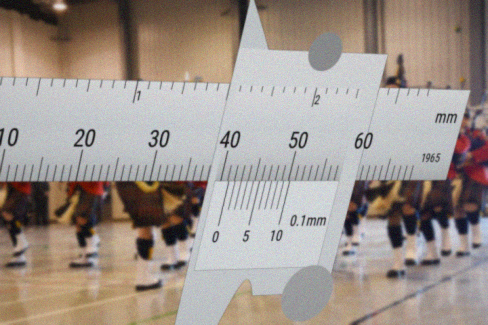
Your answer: 41.2mm
